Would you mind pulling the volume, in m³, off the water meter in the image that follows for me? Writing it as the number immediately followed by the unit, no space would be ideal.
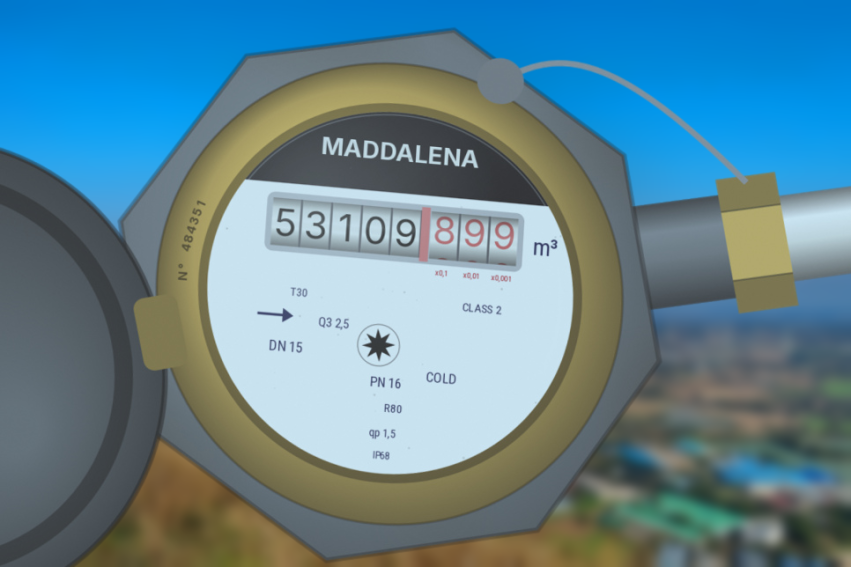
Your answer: 53109.899m³
